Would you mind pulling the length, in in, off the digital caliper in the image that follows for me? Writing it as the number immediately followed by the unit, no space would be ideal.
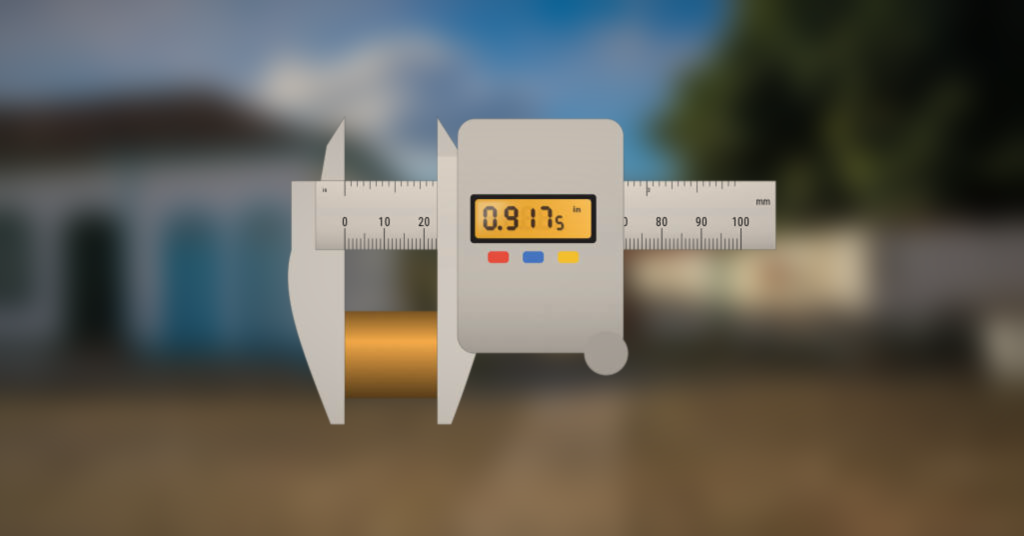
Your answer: 0.9175in
